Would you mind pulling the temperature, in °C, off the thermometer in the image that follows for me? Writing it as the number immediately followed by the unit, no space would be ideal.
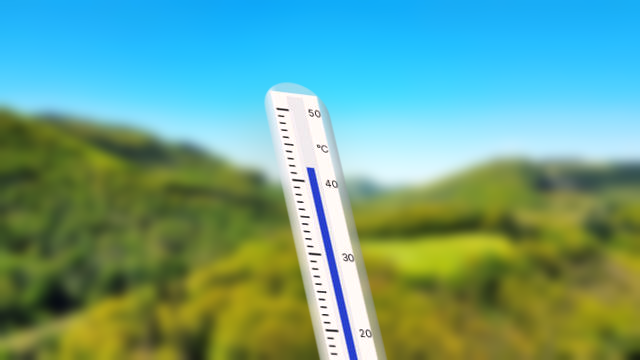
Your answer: 42°C
